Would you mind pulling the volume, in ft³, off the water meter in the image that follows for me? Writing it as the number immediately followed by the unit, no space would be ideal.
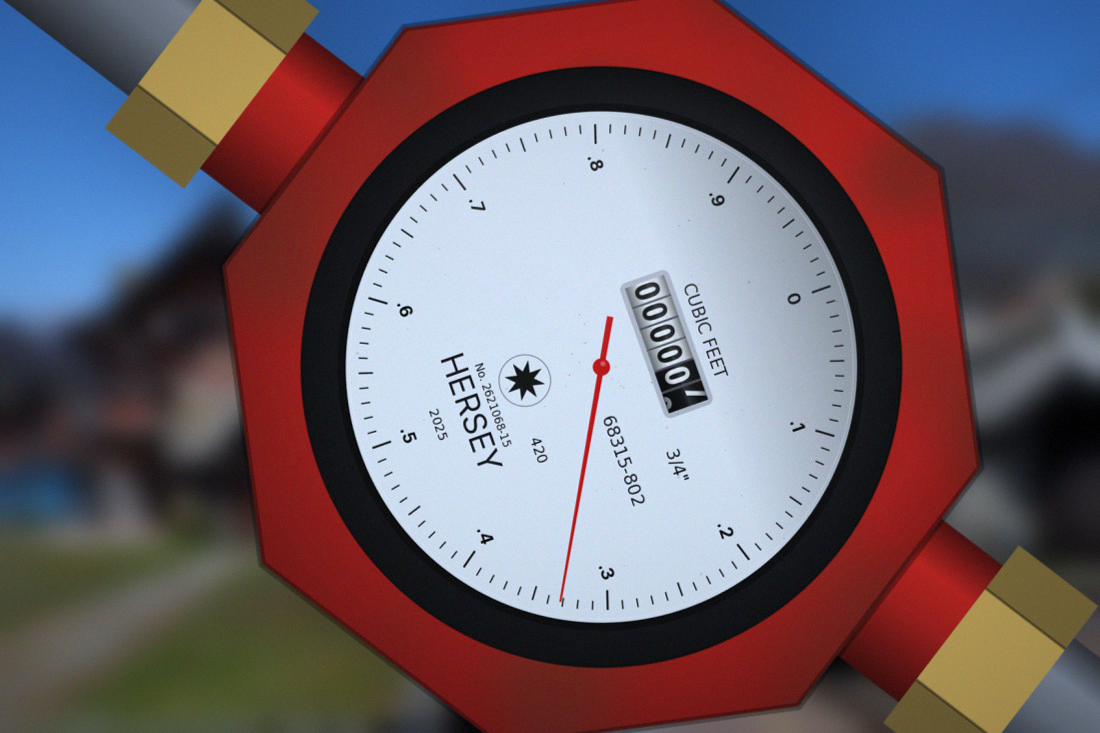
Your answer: 7.33ft³
